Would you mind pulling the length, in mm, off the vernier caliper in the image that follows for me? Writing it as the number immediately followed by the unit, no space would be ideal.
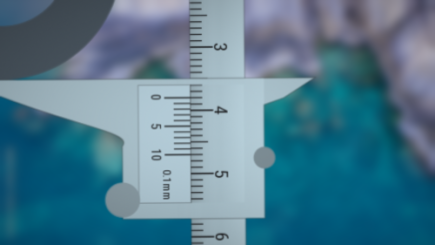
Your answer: 38.0mm
